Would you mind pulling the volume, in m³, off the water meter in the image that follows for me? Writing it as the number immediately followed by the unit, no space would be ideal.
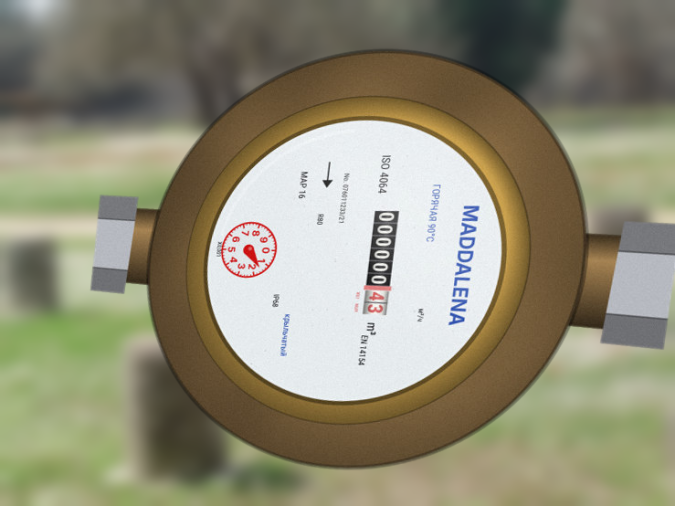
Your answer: 0.431m³
